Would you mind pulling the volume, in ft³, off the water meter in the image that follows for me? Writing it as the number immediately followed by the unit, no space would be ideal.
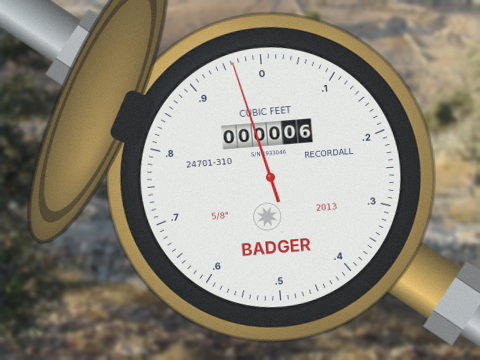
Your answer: 5.96ft³
